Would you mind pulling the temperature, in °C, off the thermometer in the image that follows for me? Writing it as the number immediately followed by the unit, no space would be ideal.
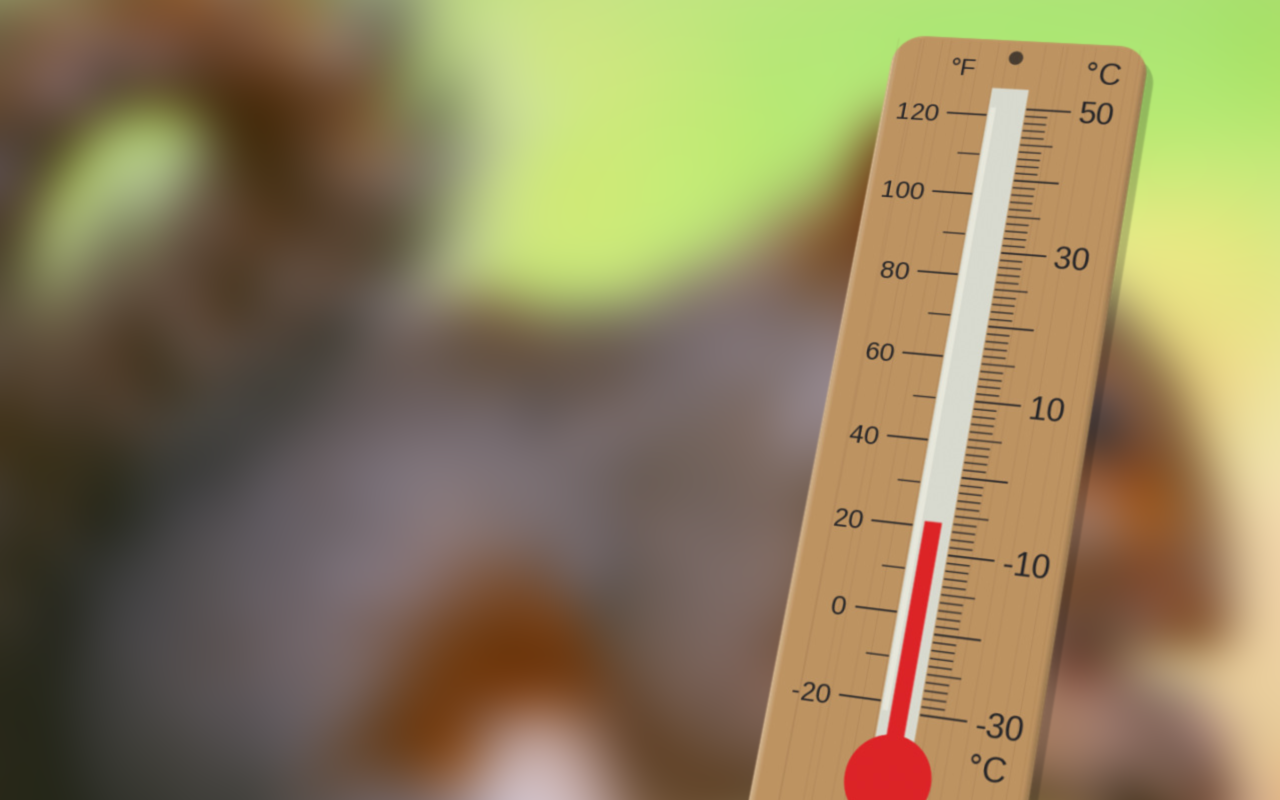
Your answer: -6°C
